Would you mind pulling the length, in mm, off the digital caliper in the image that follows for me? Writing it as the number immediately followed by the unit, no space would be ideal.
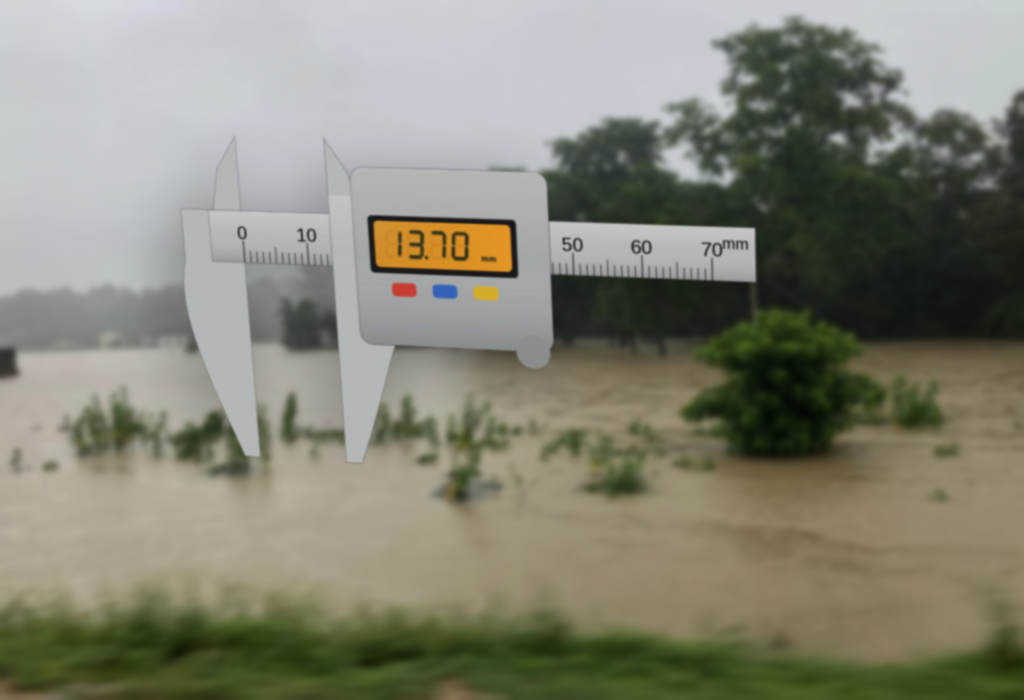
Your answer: 13.70mm
